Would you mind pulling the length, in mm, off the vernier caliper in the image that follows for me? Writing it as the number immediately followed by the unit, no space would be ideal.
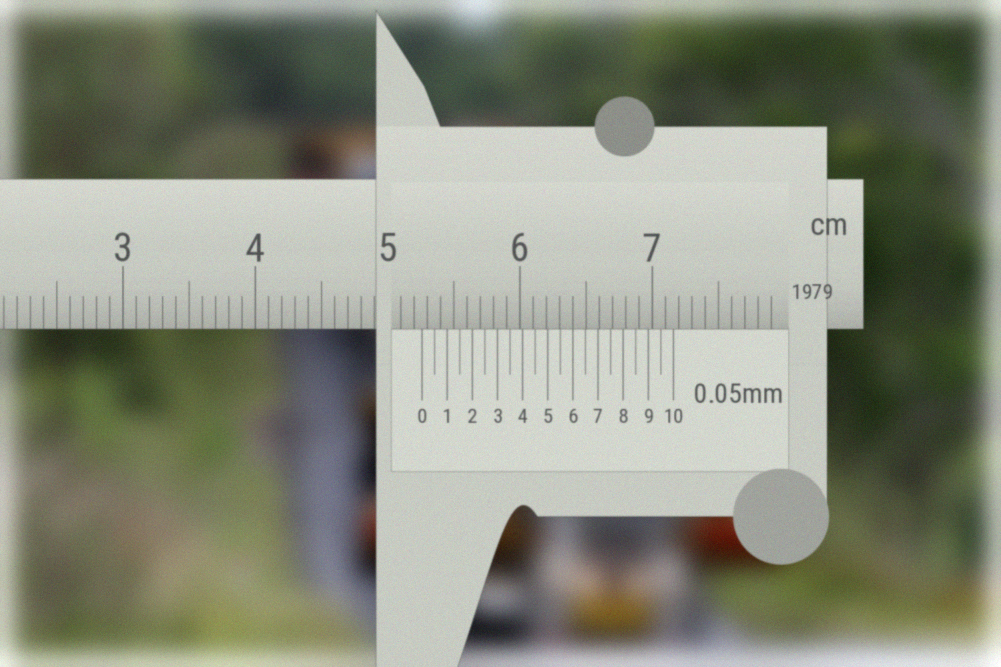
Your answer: 52.6mm
